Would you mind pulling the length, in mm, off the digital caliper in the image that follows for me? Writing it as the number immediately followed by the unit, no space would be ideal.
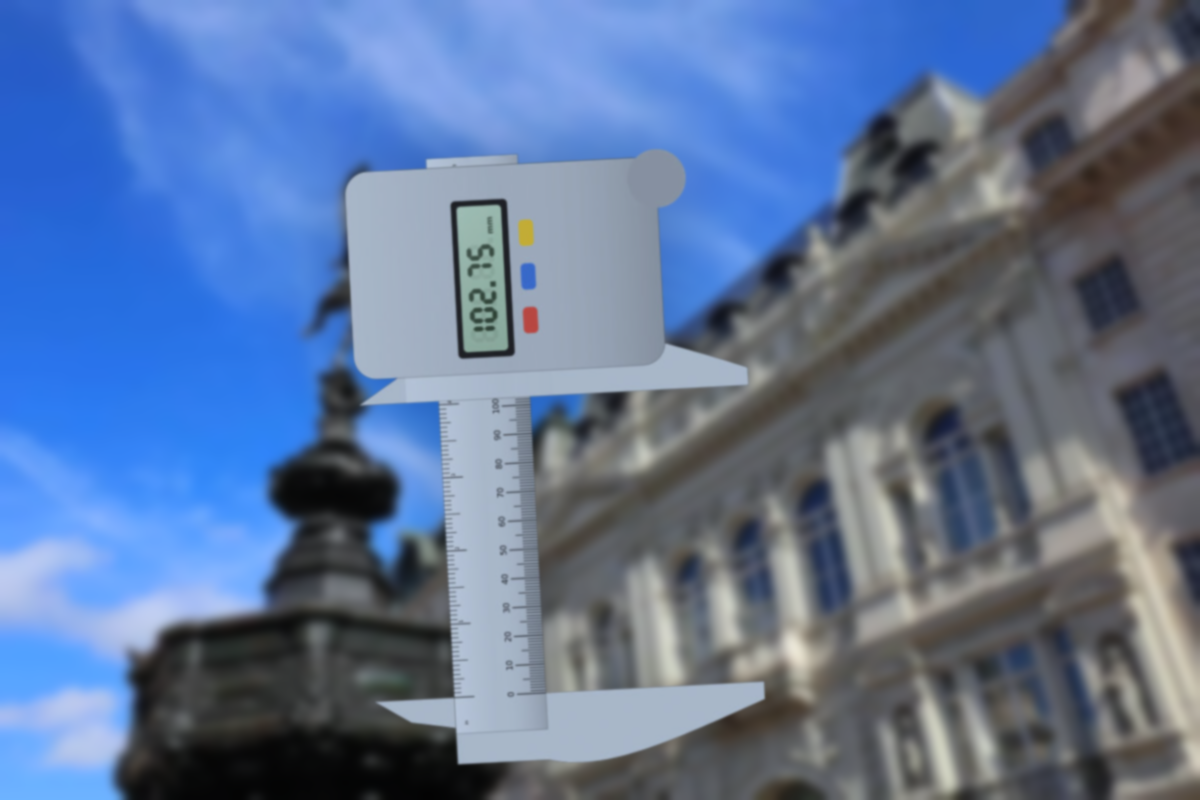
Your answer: 102.75mm
